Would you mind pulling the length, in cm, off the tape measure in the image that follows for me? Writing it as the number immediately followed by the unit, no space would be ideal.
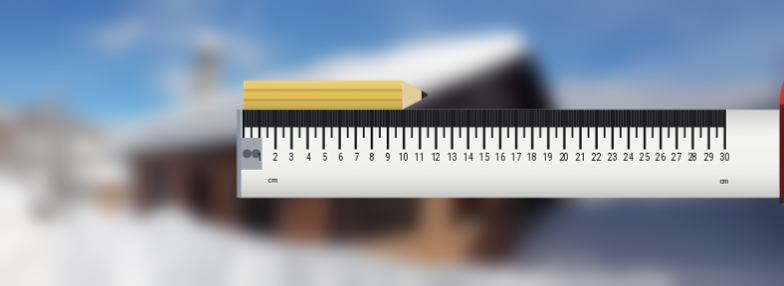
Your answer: 11.5cm
